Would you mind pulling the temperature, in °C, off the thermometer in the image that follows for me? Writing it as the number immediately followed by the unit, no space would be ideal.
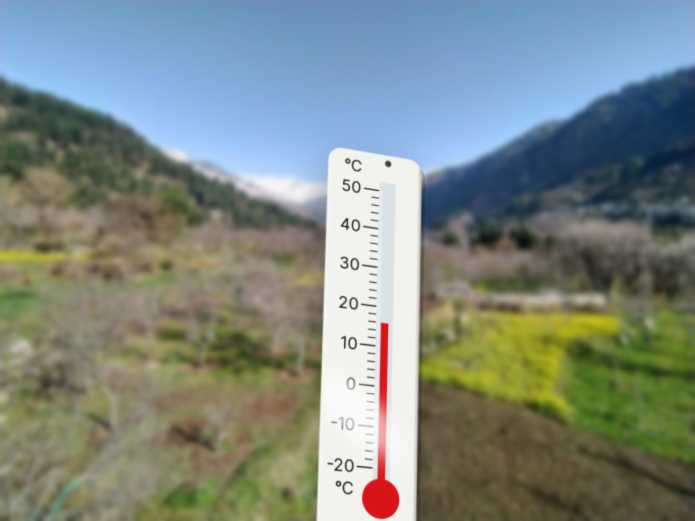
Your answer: 16°C
